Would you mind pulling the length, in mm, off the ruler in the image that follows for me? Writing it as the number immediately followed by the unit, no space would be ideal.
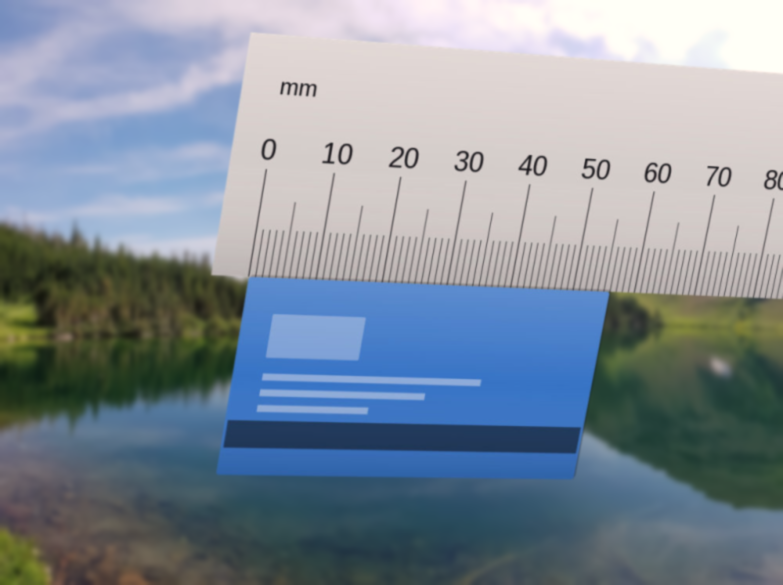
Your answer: 56mm
